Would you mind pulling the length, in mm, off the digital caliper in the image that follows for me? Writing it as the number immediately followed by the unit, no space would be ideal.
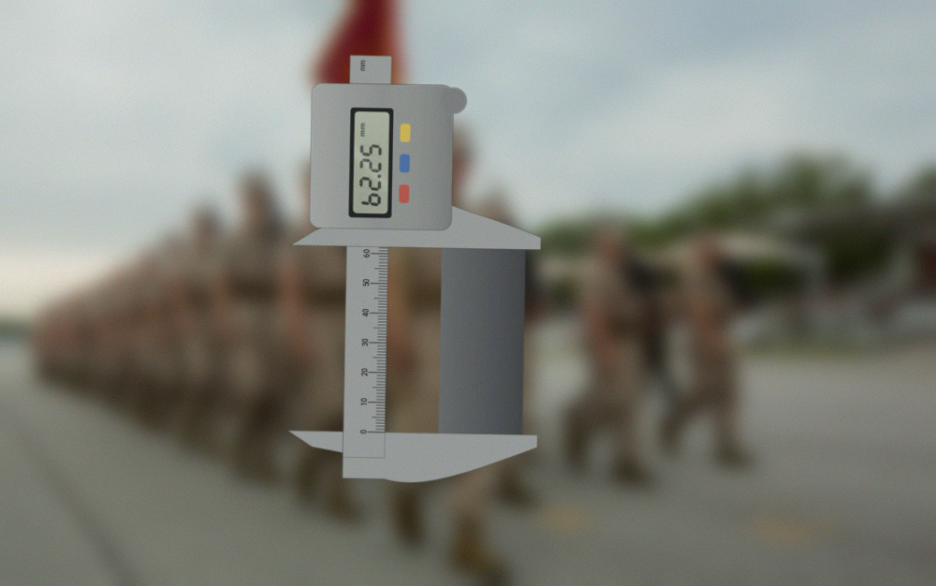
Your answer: 62.25mm
